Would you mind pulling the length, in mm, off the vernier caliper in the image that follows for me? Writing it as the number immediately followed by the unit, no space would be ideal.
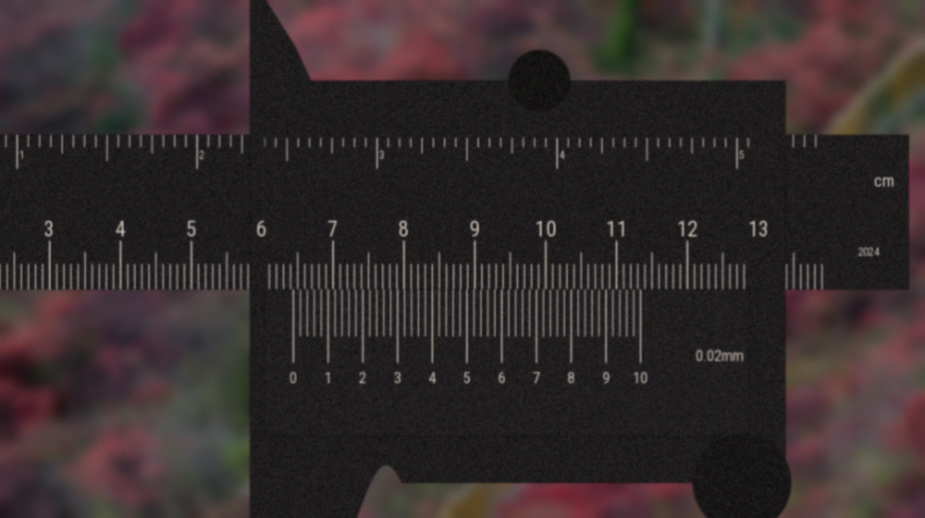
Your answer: 64.4mm
